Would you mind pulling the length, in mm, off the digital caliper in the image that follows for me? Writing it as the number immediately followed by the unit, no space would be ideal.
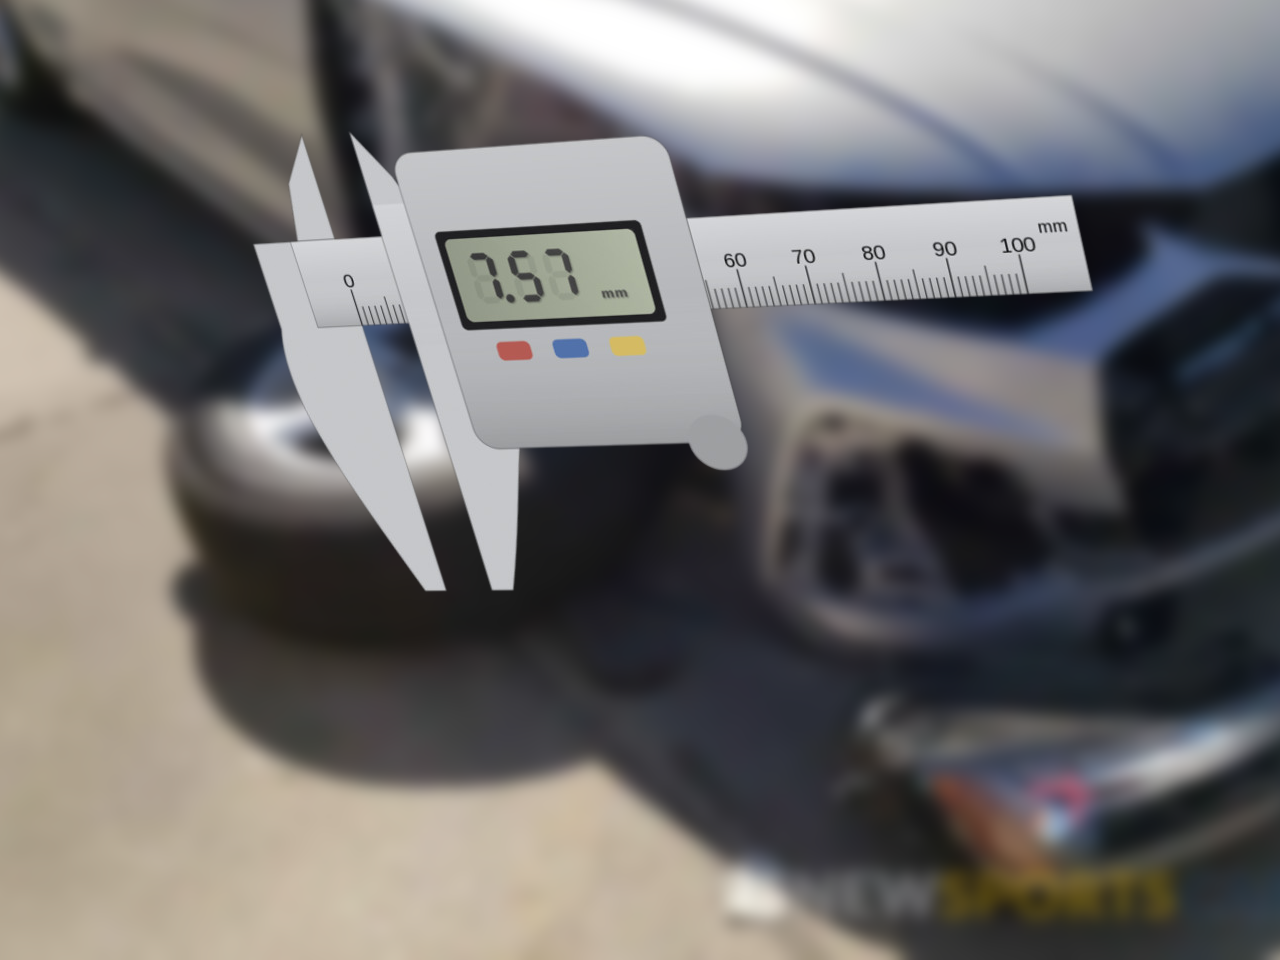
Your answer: 7.57mm
